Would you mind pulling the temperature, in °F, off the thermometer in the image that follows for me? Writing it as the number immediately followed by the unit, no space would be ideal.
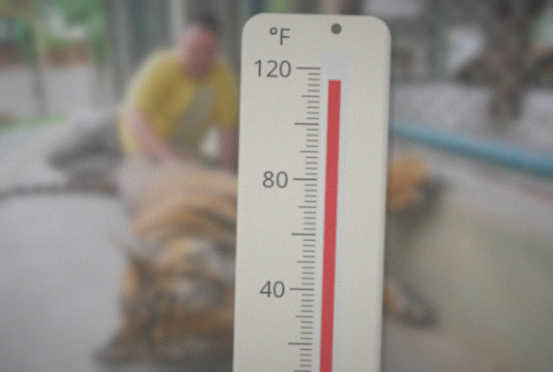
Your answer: 116°F
